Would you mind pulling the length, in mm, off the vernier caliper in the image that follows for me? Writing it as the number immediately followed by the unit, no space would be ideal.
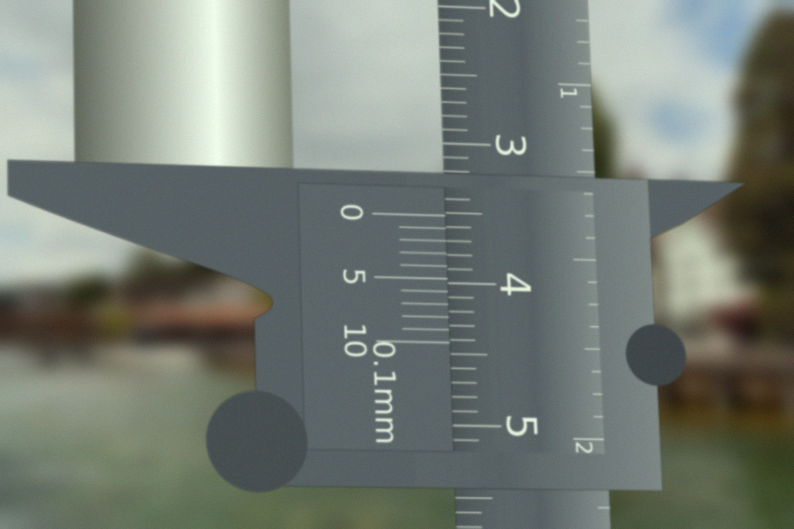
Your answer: 35.2mm
